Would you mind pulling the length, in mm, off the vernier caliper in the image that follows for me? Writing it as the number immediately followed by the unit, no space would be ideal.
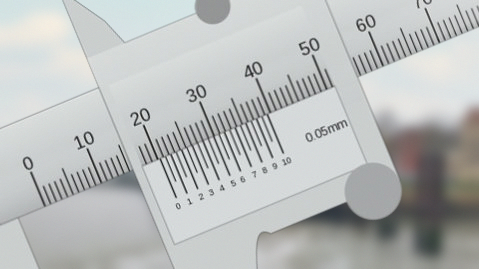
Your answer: 20.4mm
